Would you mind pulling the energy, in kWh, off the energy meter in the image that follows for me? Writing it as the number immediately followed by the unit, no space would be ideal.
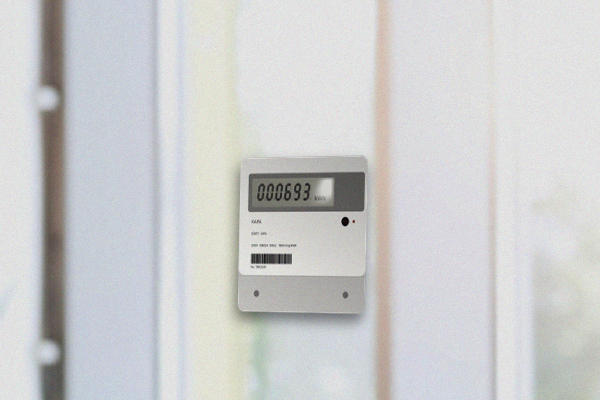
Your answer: 693kWh
